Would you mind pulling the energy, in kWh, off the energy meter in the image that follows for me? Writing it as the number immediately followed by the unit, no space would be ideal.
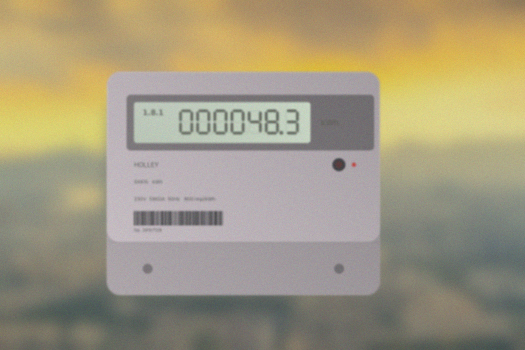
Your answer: 48.3kWh
